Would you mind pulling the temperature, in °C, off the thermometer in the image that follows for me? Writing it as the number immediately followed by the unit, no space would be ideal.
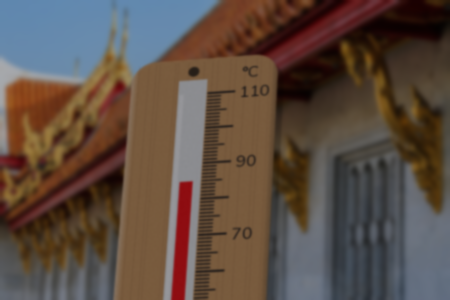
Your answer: 85°C
